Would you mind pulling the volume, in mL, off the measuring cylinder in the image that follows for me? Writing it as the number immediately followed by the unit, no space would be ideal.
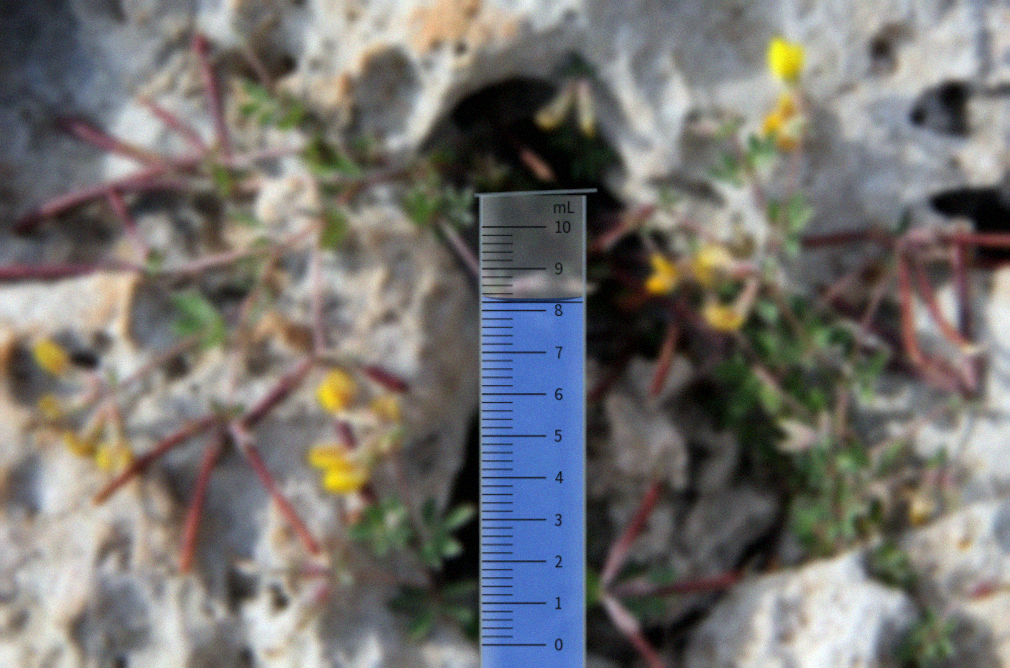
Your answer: 8.2mL
